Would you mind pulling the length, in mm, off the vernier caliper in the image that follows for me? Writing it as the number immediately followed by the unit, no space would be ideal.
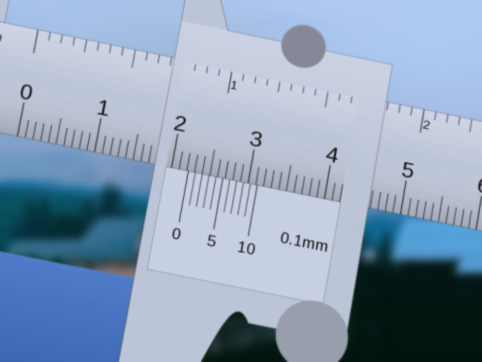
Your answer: 22.2mm
